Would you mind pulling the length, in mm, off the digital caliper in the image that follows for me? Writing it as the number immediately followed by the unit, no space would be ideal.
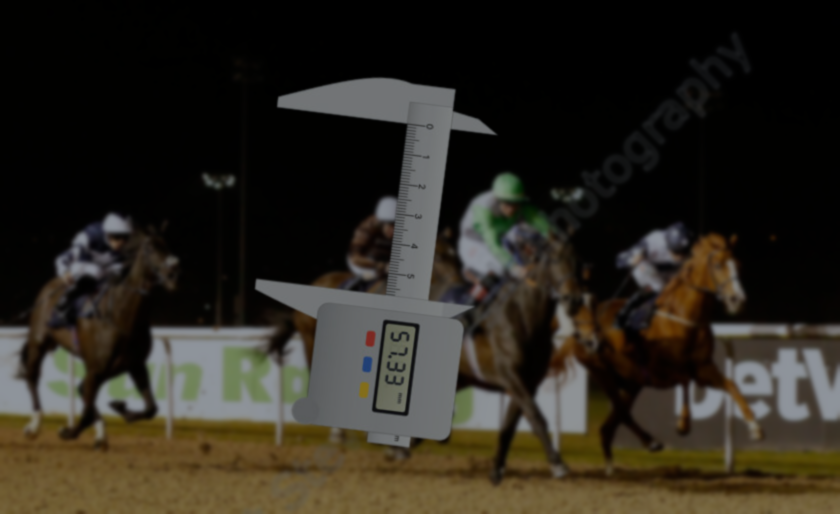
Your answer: 57.33mm
